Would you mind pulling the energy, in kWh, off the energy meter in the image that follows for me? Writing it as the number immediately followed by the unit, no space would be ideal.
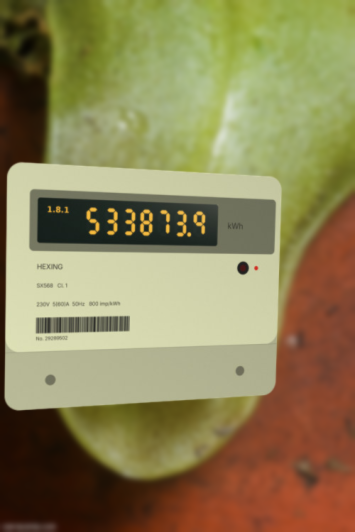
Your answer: 533873.9kWh
